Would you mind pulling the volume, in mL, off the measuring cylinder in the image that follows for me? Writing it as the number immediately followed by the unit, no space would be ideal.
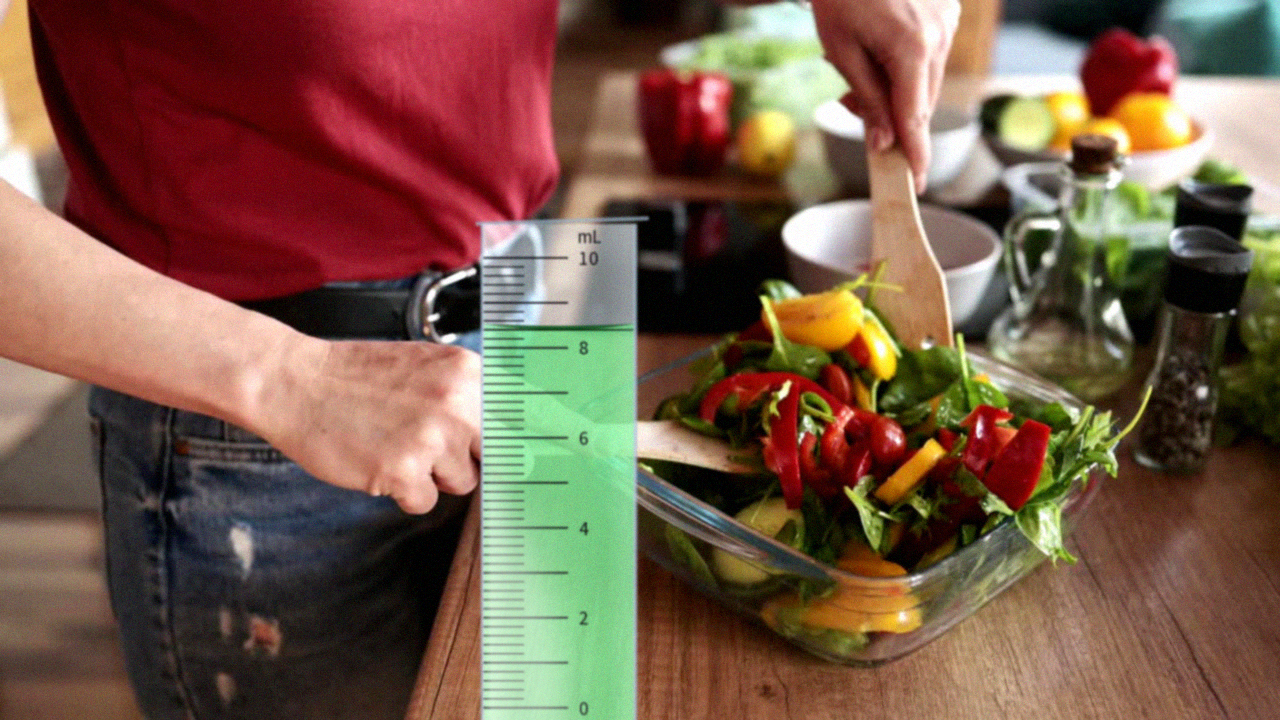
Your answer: 8.4mL
